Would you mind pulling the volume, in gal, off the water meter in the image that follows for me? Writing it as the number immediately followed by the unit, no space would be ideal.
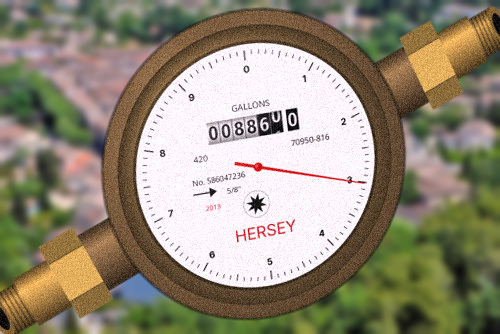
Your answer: 88603.0gal
